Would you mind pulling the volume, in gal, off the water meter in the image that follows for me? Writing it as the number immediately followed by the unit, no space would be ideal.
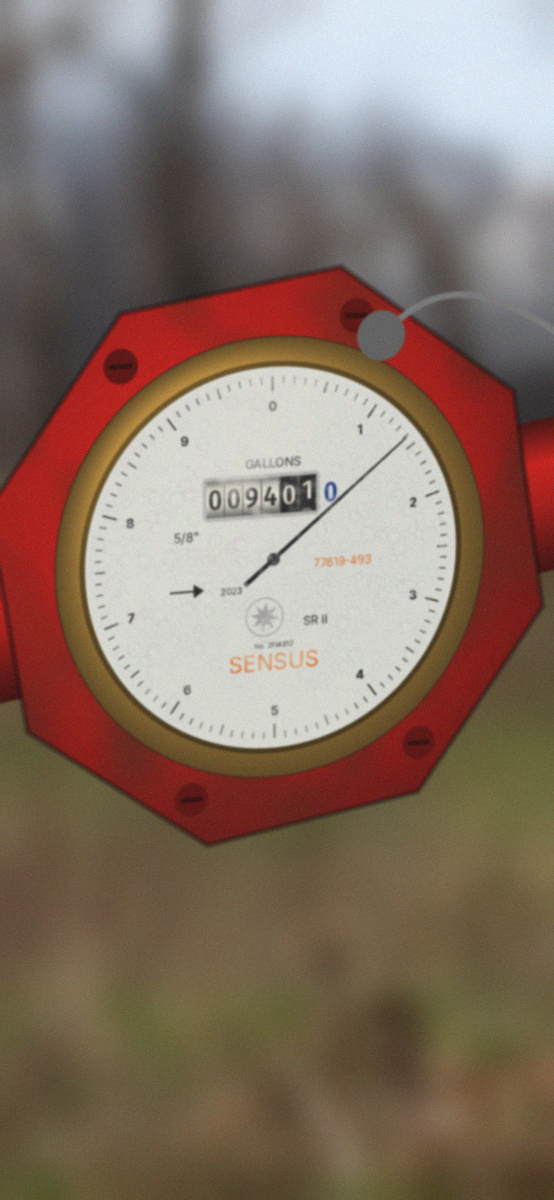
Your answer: 94011.4gal
